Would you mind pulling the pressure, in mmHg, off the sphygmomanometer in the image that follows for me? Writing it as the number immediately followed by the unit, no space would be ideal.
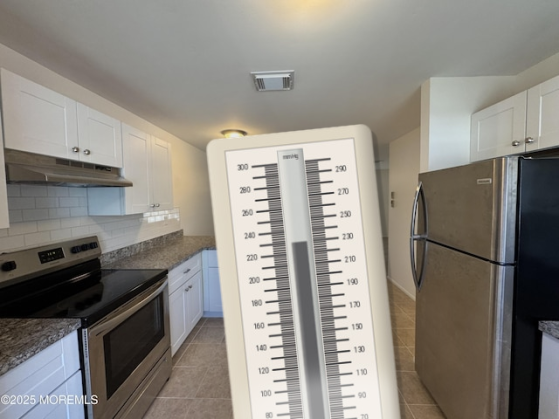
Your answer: 230mmHg
